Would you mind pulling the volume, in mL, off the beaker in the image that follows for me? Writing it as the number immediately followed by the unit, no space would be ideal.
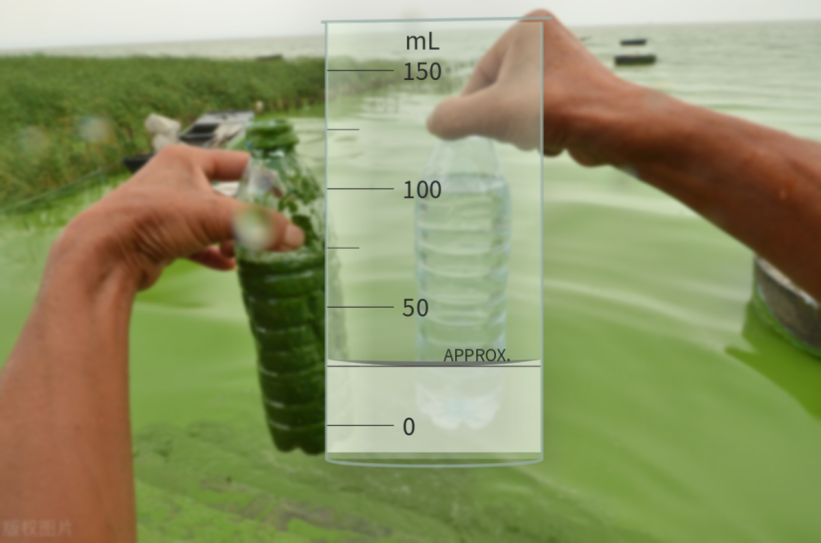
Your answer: 25mL
